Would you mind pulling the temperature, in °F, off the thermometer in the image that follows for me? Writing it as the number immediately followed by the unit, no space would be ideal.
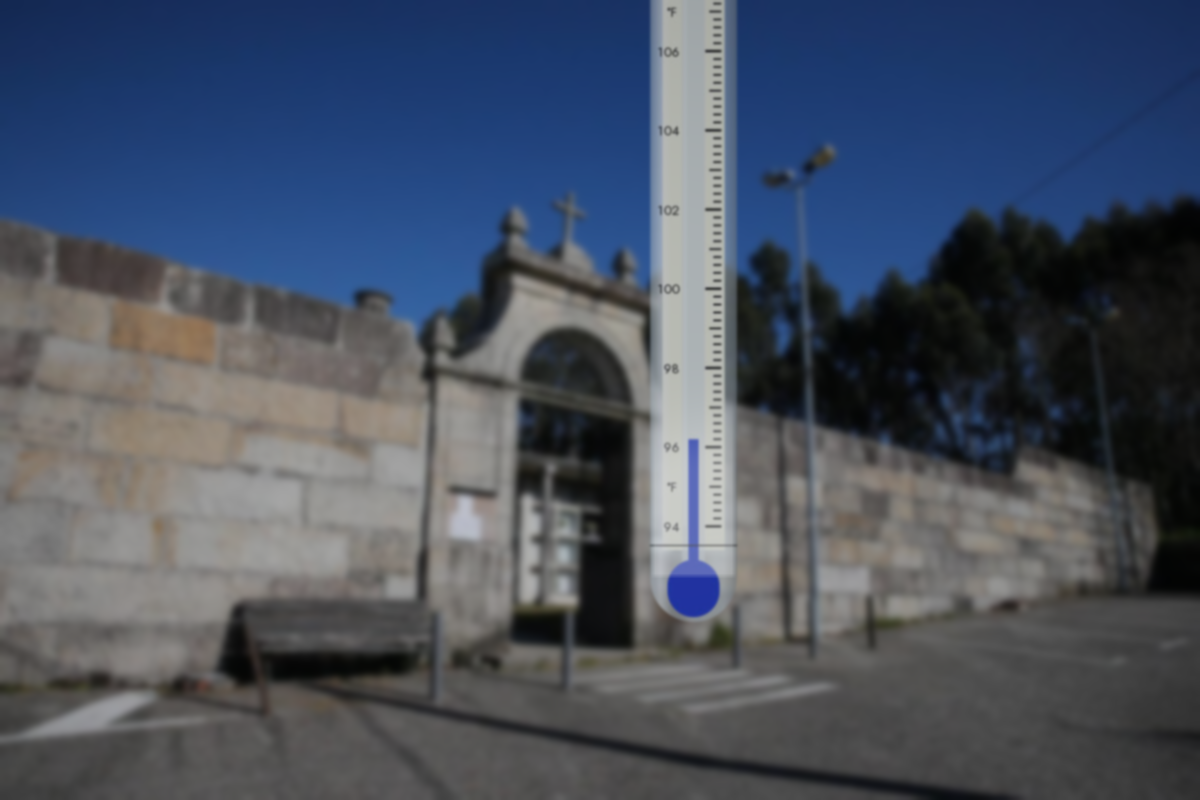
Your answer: 96.2°F
